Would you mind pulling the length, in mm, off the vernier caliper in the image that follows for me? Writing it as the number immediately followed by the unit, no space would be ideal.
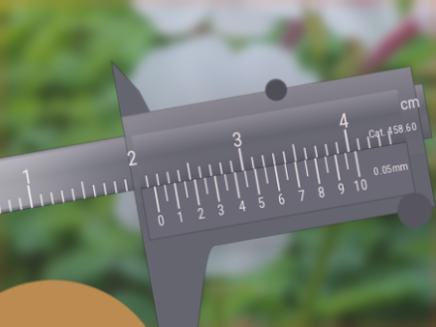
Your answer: 21.6mm
